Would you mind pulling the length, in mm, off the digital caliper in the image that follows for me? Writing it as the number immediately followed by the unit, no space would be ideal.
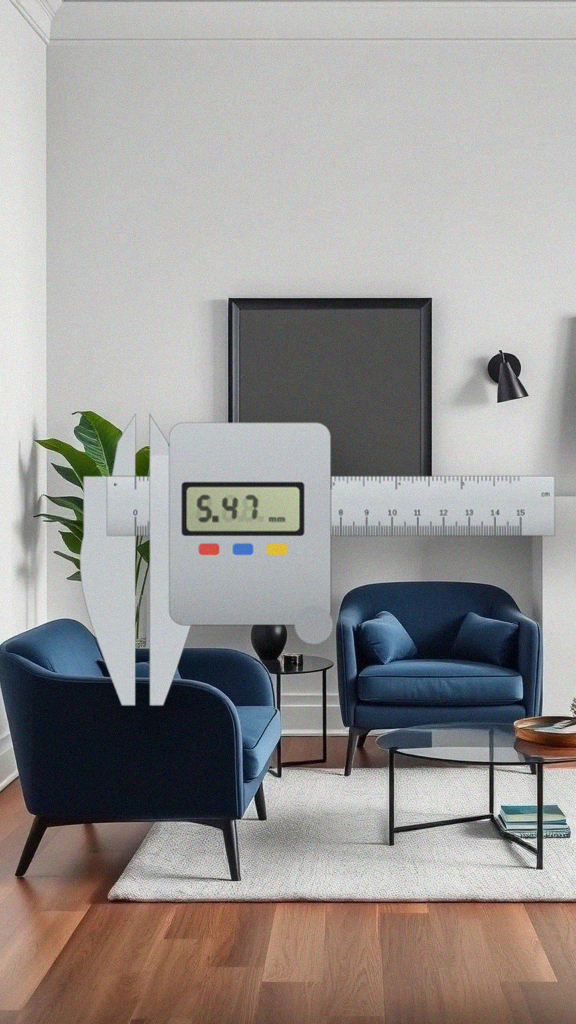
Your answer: 5.47mm
